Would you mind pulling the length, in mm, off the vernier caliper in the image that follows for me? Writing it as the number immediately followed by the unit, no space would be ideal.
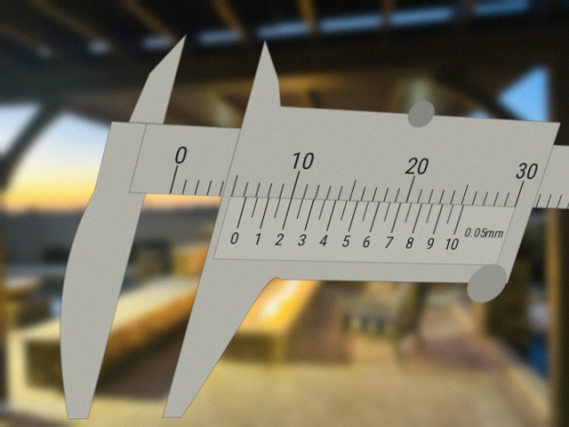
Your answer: 6.2mm
